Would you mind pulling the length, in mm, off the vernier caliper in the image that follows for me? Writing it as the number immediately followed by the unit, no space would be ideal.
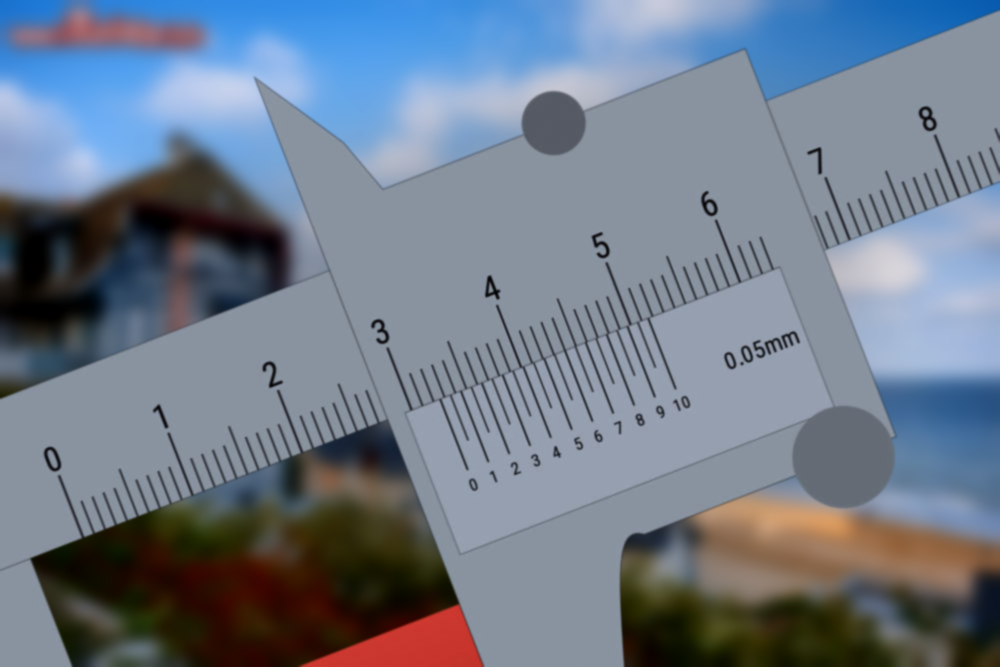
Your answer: 32.6mm
